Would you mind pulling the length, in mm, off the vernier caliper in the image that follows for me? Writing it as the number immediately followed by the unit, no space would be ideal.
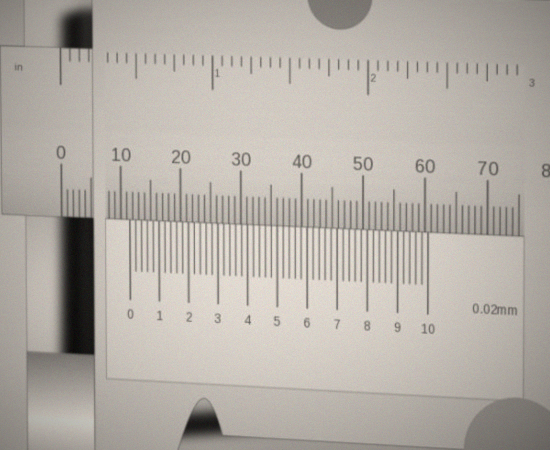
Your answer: 11.5mm
